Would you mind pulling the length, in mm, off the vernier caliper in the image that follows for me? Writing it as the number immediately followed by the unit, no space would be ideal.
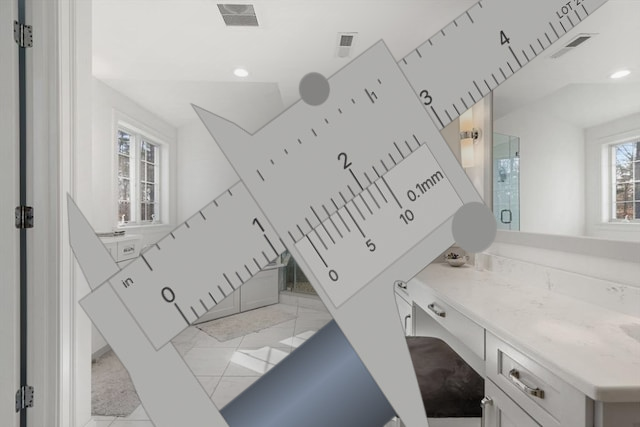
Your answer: 13.2mm
